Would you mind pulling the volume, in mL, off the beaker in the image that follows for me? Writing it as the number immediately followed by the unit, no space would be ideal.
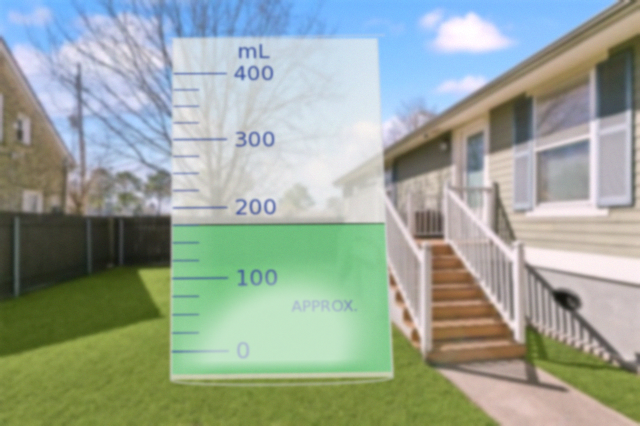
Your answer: 175mL
